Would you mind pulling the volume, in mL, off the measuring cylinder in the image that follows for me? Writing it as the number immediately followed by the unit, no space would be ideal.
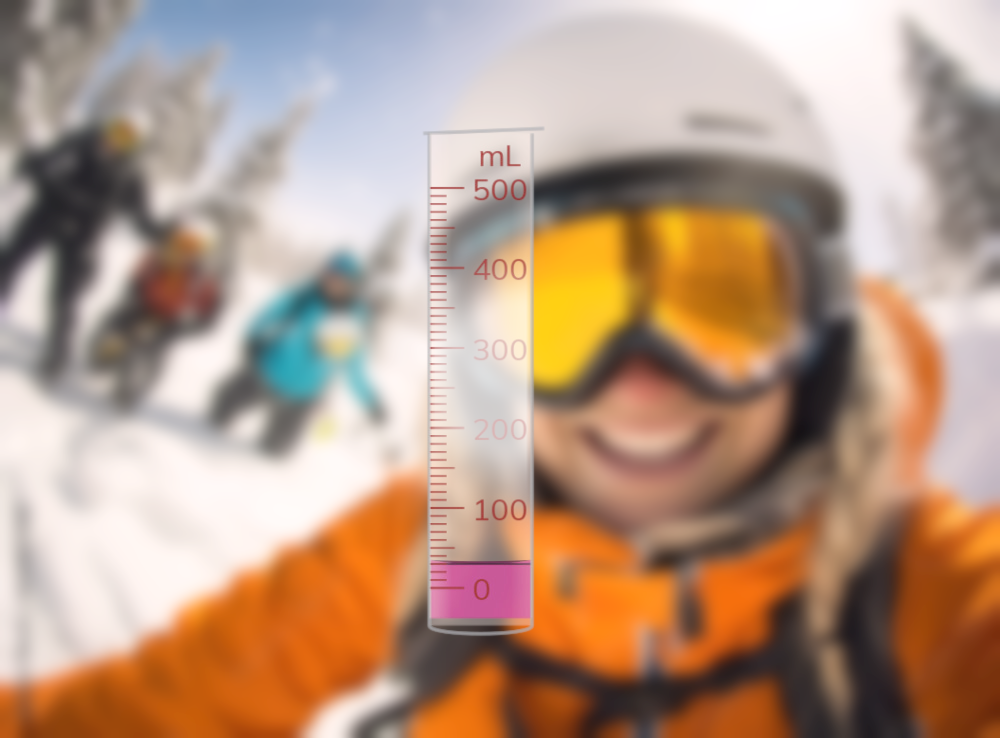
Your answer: 30mL
